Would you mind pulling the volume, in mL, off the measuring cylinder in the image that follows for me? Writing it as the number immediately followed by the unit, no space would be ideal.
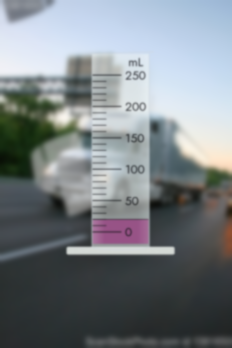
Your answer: 20mL
